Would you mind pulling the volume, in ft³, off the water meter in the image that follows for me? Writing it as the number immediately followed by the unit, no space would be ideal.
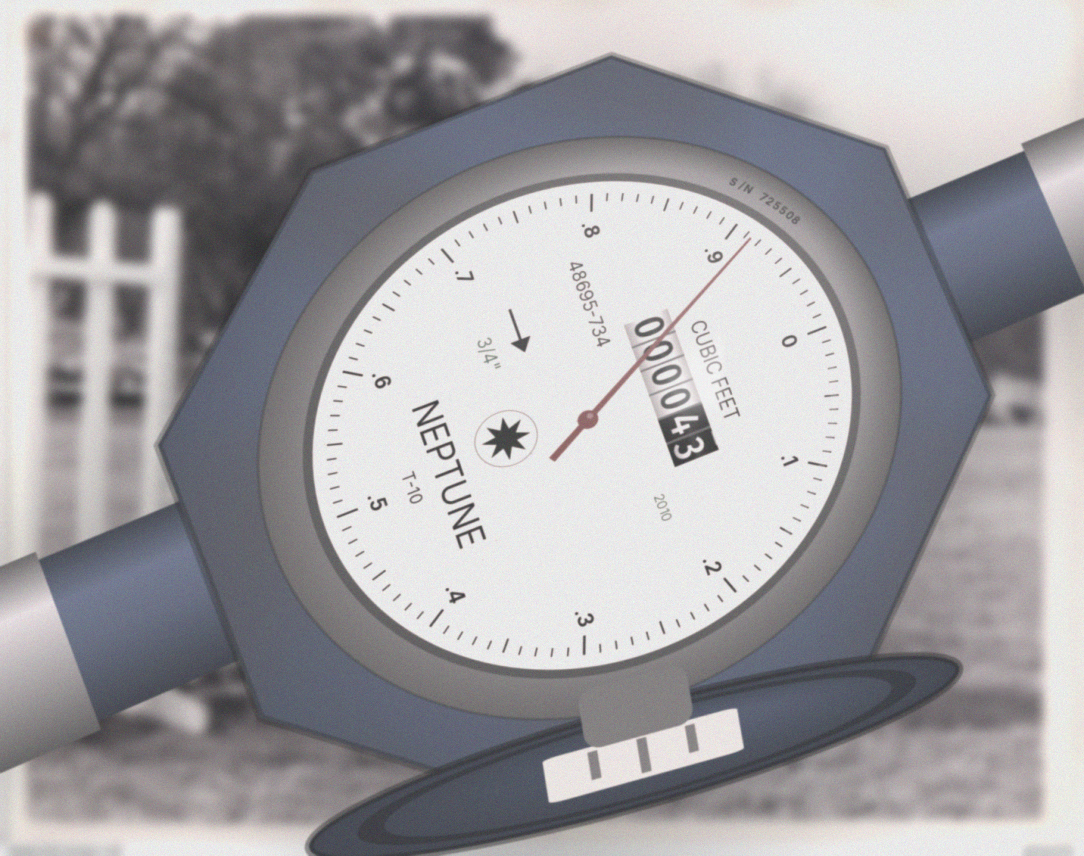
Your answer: 42.91ft³
